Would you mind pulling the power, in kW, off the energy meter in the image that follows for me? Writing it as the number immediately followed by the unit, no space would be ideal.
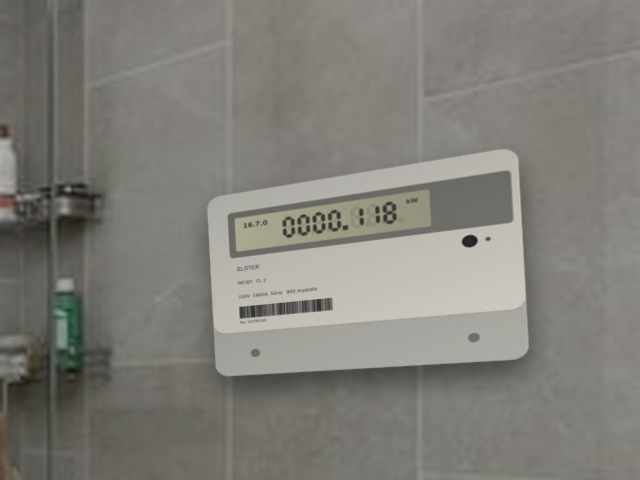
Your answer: 0.118kW
